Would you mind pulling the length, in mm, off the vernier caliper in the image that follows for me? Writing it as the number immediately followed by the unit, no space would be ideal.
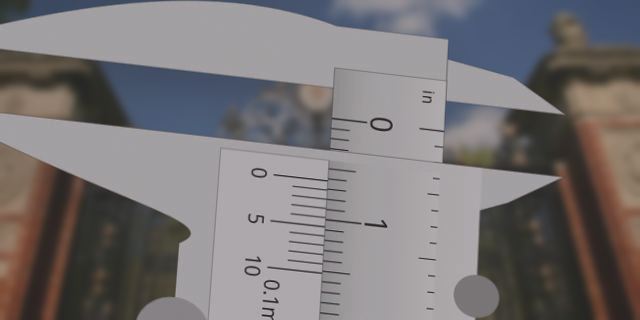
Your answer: 6.2mm
